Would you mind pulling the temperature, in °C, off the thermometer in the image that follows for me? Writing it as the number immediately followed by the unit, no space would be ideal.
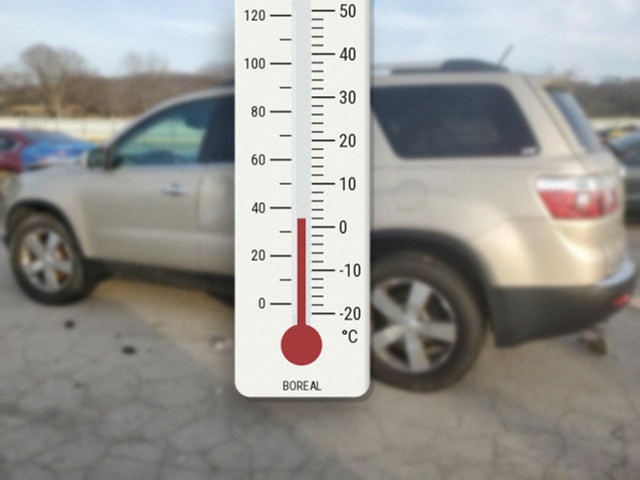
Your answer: 2°C
